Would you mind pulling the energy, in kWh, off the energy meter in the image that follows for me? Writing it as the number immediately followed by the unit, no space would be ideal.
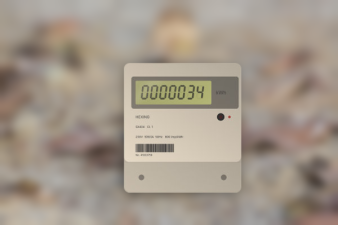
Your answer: 34kWh
